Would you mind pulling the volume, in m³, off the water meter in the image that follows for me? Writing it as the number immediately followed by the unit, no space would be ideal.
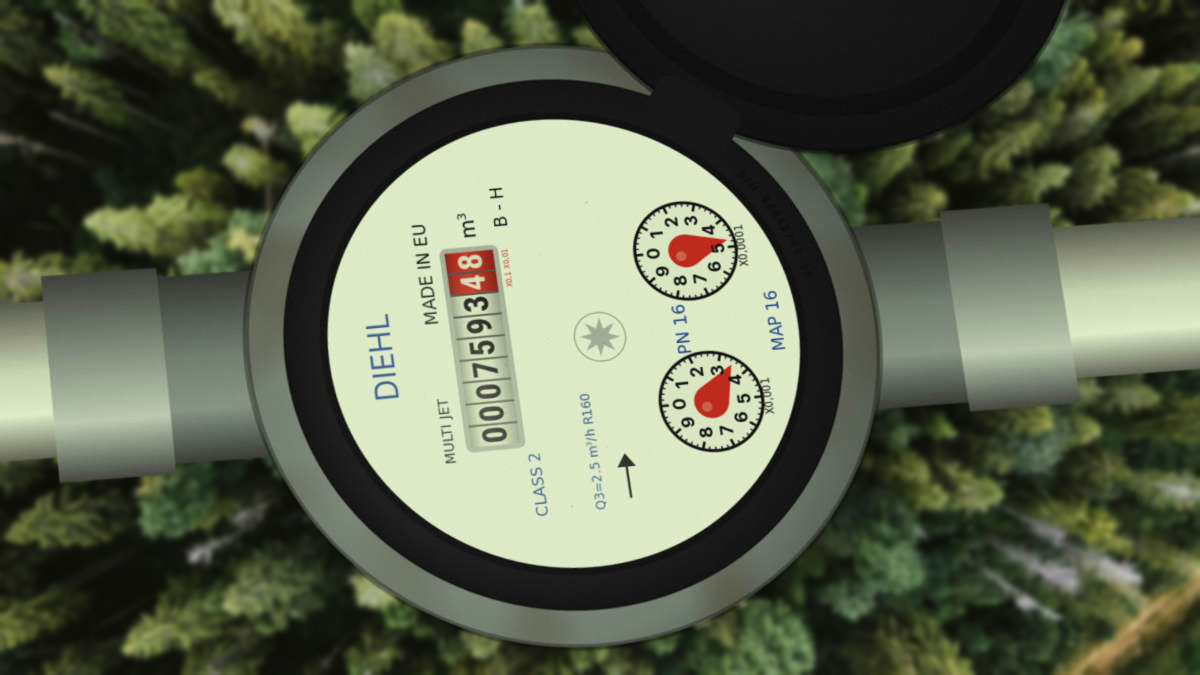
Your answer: 7593.4834m³
